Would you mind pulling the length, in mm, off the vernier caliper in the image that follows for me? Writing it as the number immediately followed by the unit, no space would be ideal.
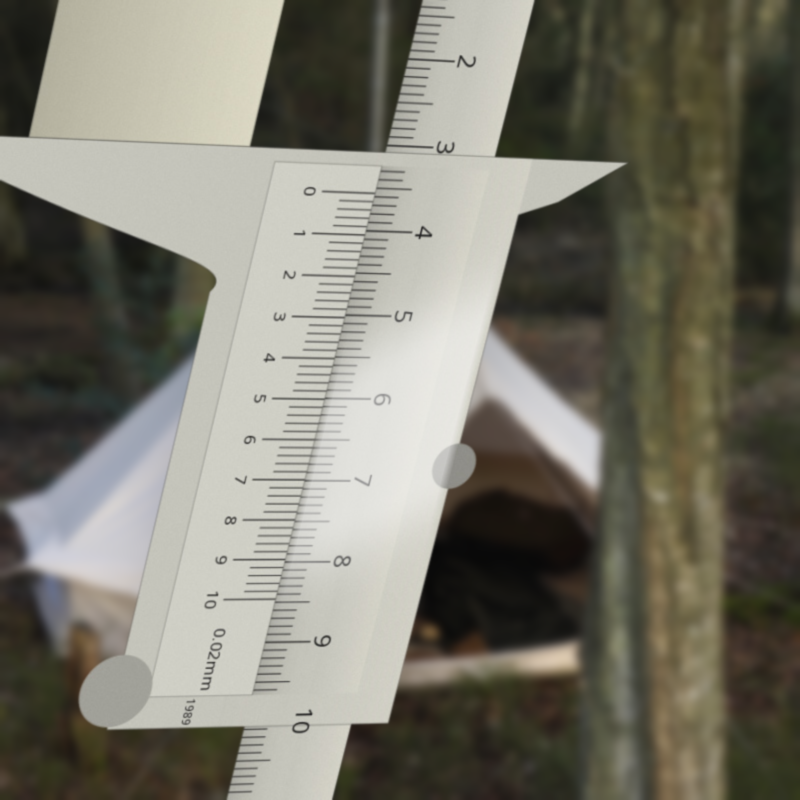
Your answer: 35.6mm
